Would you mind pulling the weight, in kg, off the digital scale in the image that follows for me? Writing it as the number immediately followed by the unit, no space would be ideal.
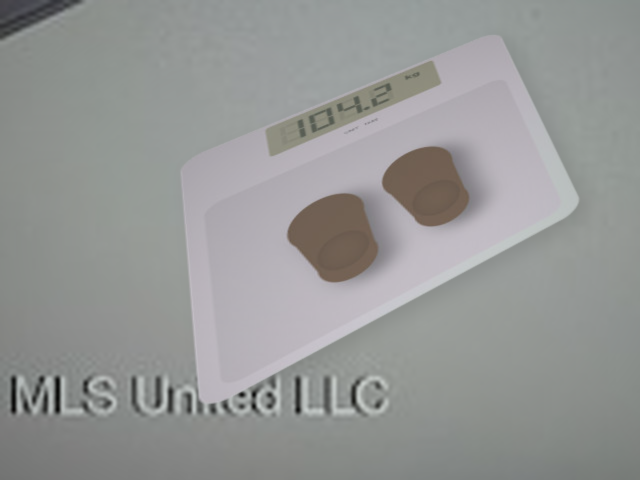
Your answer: 104.2kg
